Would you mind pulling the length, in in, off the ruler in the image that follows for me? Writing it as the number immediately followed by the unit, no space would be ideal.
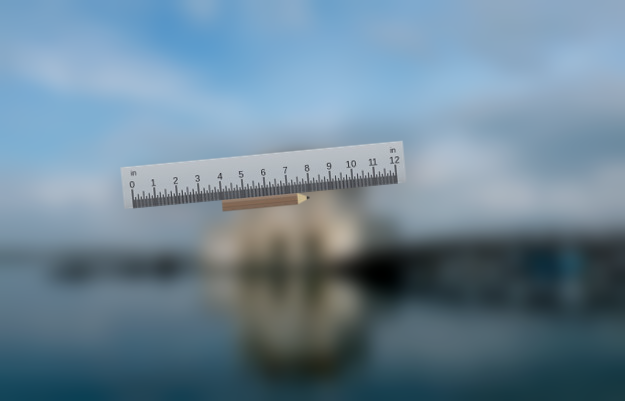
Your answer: 4in
